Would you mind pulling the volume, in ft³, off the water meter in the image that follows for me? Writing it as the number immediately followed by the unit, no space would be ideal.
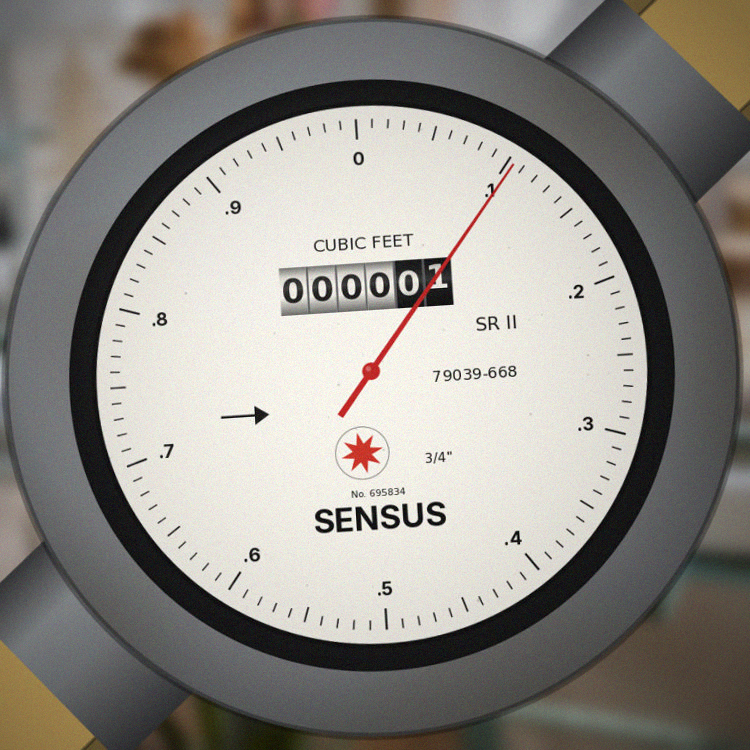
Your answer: 1.10ft³
